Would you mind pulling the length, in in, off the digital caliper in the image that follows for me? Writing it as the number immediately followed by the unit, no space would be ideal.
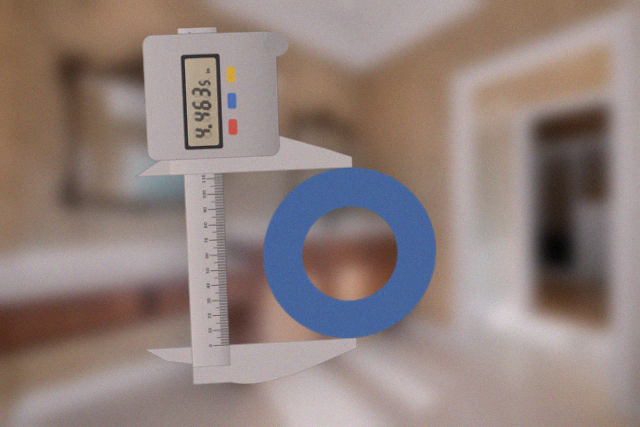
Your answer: 4.4635in
